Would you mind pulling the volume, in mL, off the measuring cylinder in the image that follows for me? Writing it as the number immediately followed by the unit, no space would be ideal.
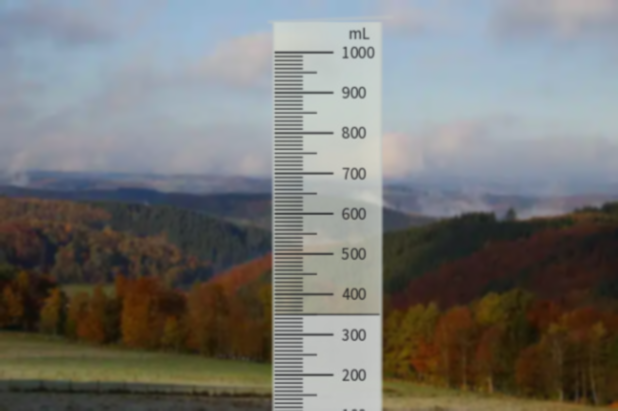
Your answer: 350mL
